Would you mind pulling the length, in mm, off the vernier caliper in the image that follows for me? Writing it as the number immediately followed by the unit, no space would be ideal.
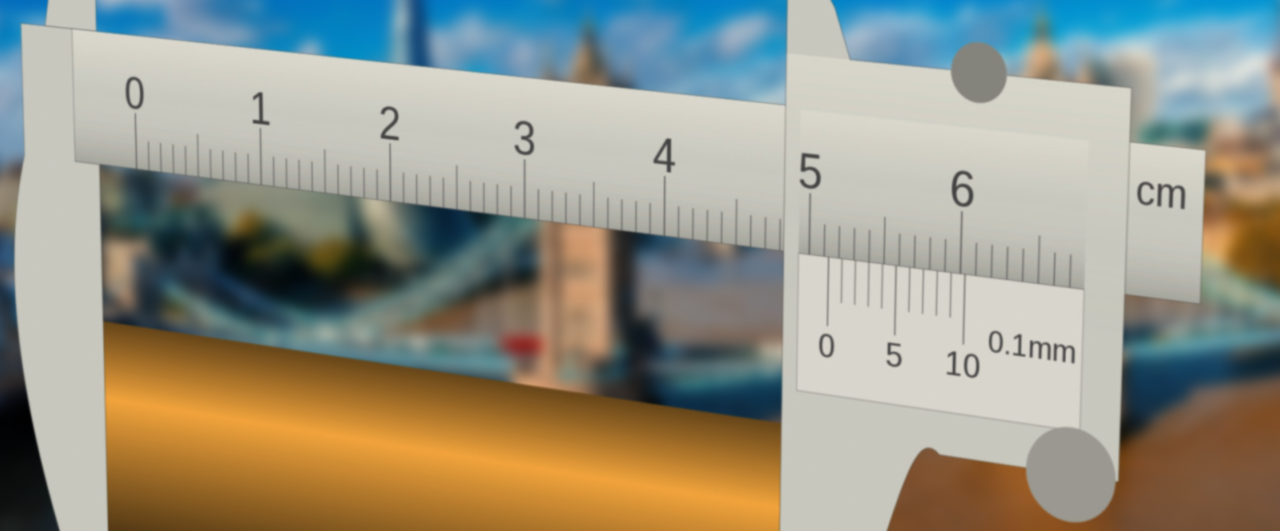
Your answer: 51.3mm
